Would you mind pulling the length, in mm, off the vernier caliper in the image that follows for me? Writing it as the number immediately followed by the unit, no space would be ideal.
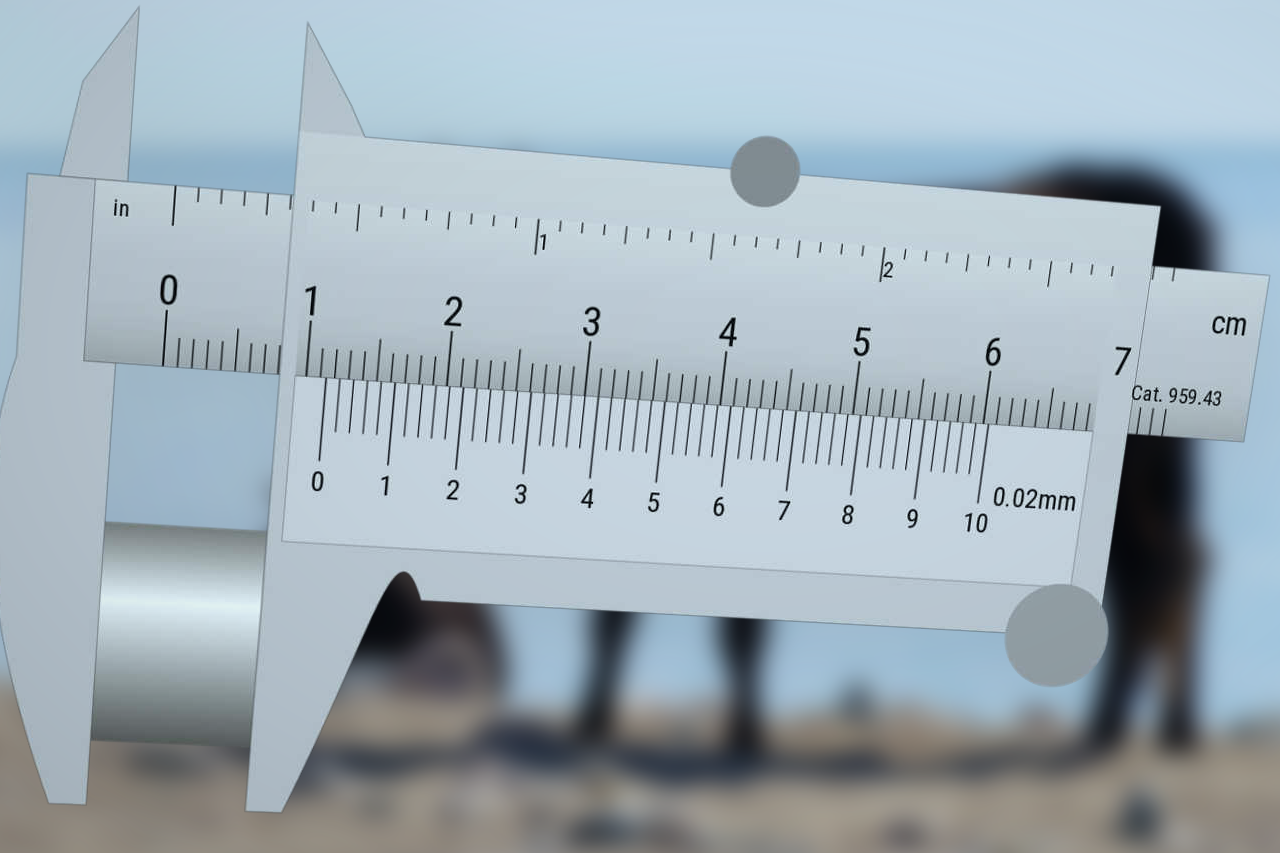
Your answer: 11.4mm
